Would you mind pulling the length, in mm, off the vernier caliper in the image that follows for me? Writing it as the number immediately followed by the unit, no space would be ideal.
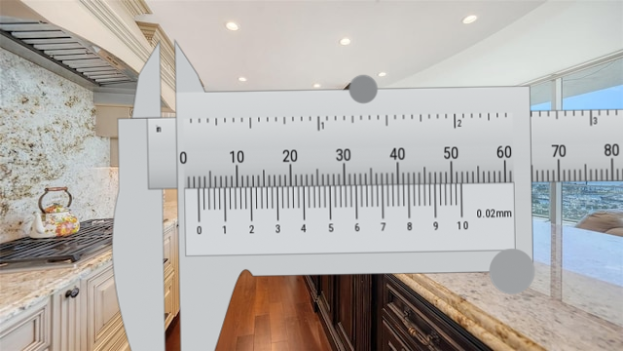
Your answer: 2.8mm
